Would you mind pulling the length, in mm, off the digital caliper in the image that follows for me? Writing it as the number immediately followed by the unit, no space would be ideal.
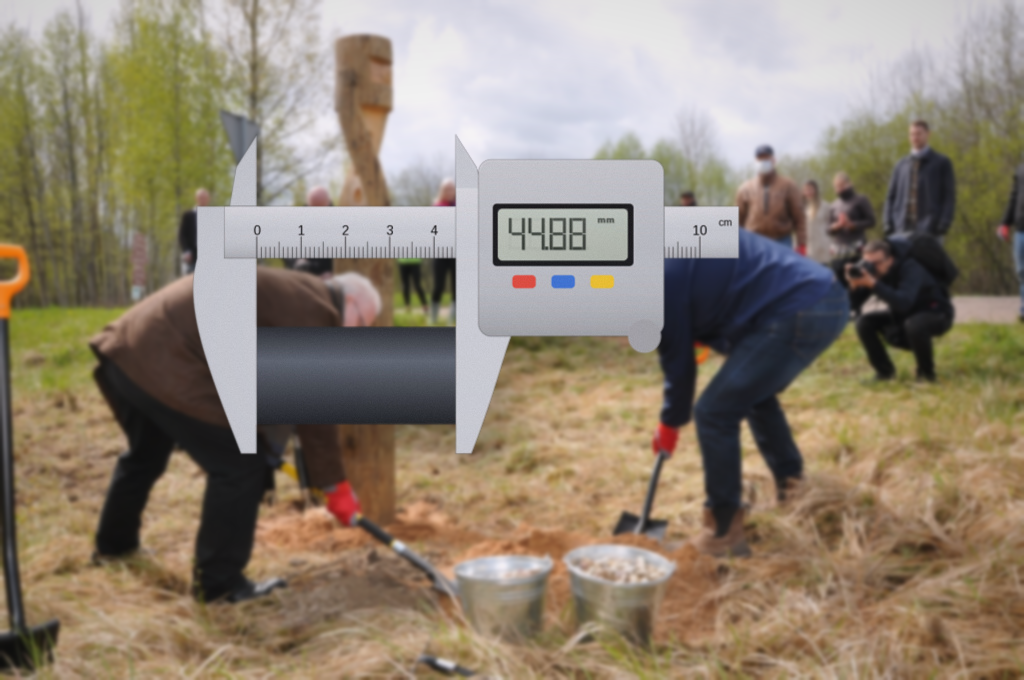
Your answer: 44.88mm
